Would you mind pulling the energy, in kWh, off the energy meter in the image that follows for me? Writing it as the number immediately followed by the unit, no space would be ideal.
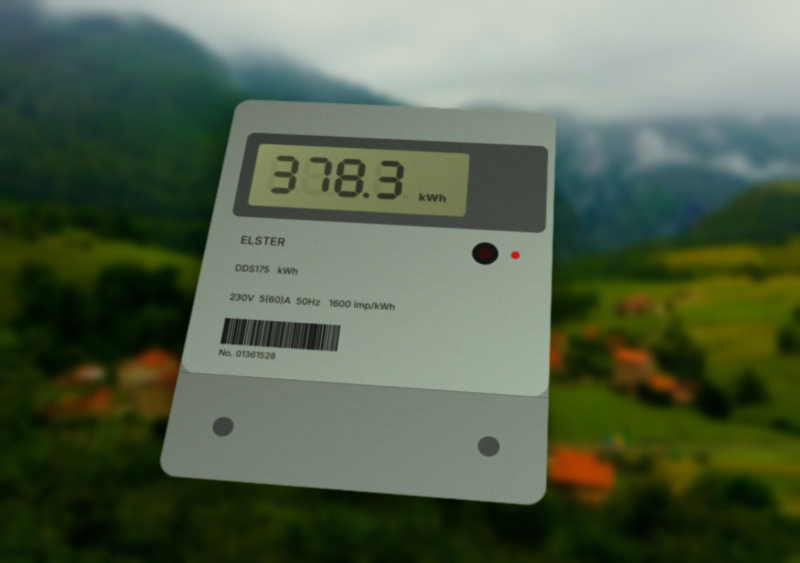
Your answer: 378.3kWh
